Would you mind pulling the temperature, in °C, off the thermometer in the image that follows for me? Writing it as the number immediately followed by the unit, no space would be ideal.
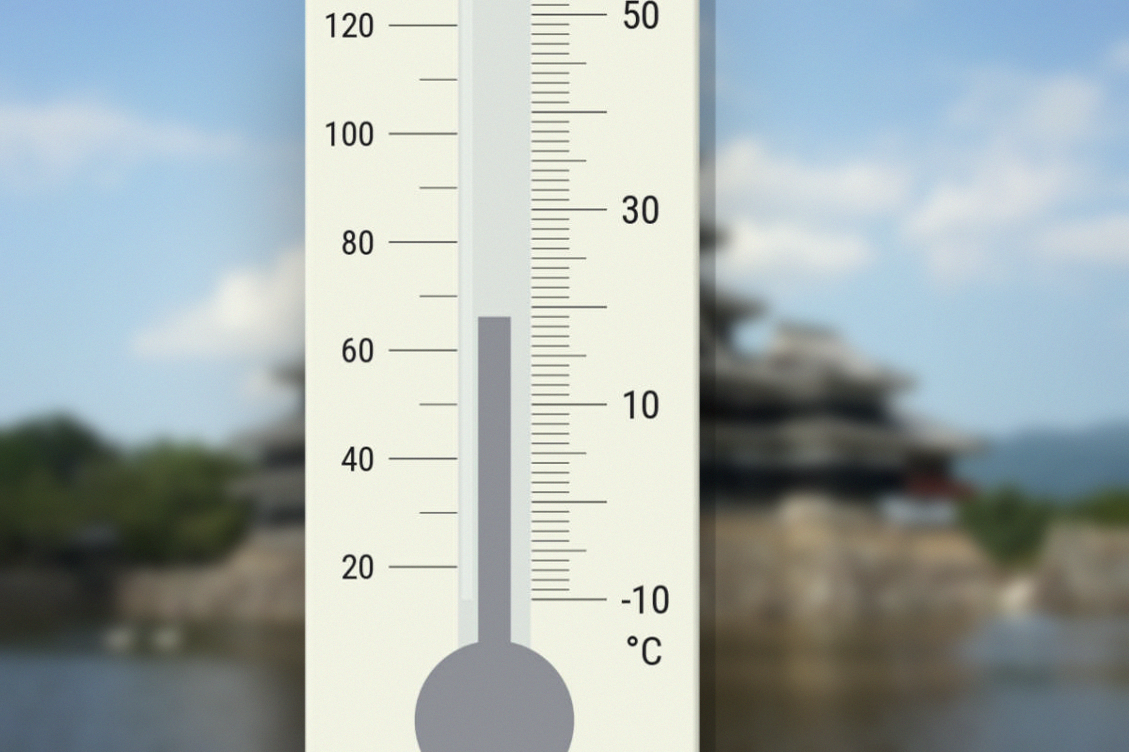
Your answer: 19°C
